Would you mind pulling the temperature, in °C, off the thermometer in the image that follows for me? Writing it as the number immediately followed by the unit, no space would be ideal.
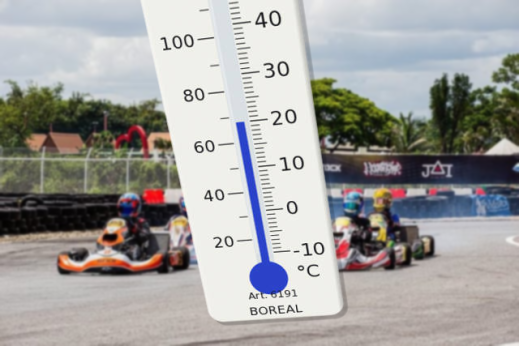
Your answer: 20°C
